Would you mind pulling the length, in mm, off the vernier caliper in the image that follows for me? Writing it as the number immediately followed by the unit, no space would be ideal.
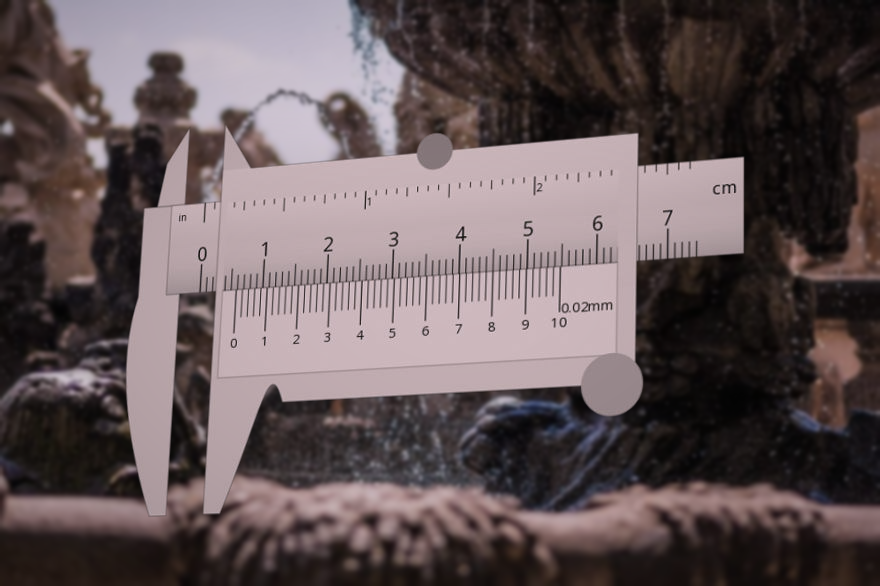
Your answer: 5.8mm
